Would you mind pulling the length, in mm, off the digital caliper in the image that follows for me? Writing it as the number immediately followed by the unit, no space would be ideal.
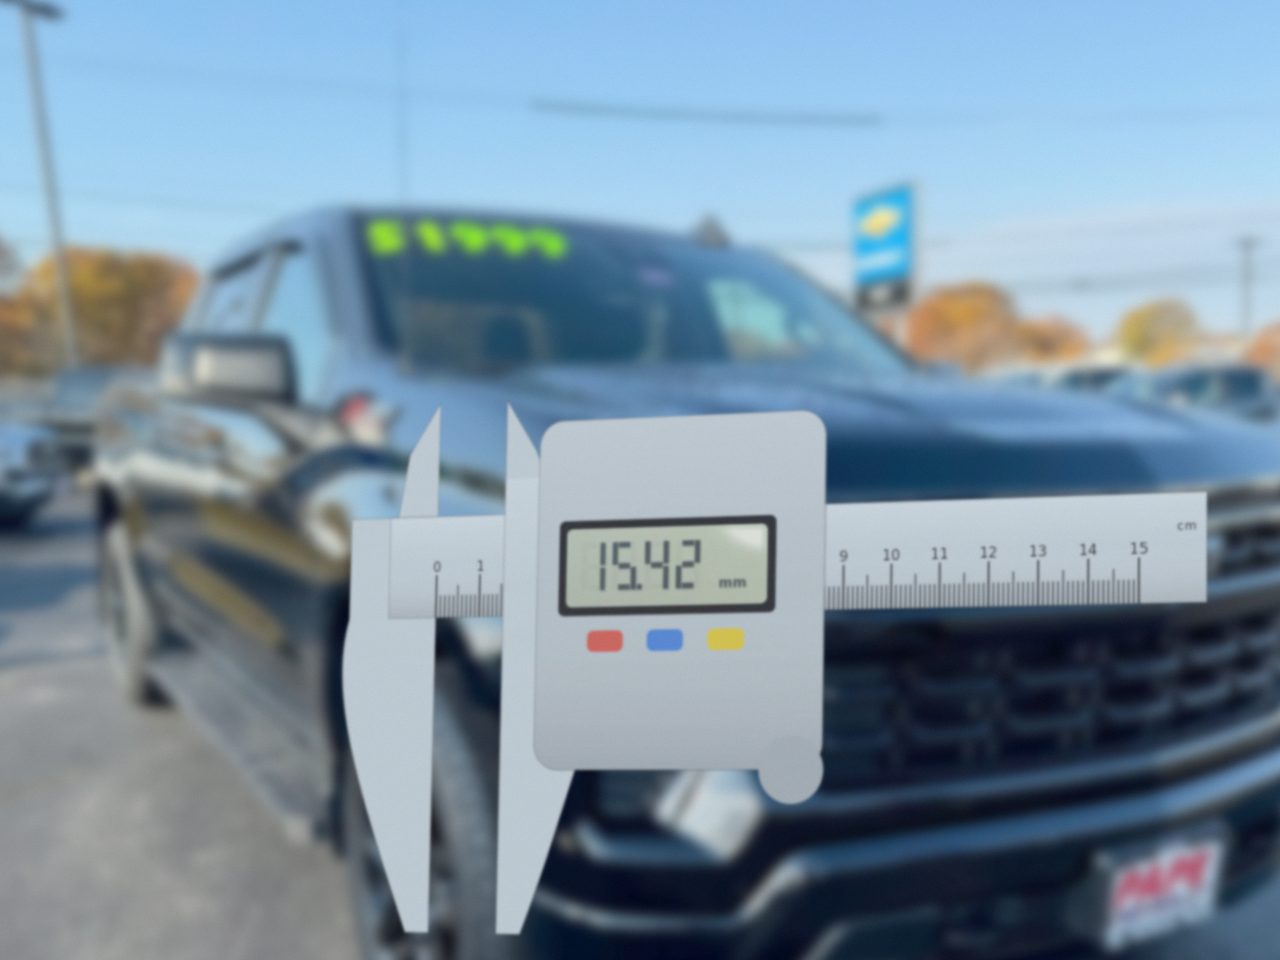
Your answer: 15.42mm
